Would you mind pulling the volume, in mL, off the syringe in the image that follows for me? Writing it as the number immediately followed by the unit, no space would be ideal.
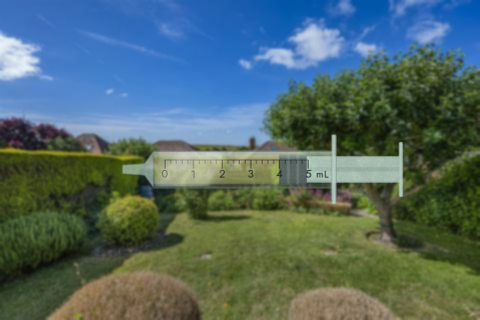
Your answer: 4mL
